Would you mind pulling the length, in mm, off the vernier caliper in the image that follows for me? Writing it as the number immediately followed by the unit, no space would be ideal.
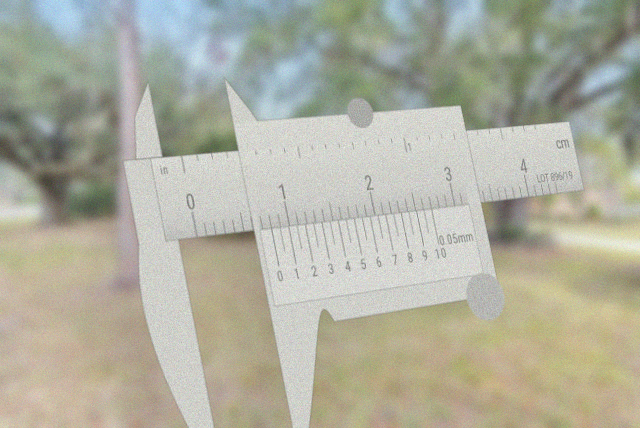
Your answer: 8.0mm
